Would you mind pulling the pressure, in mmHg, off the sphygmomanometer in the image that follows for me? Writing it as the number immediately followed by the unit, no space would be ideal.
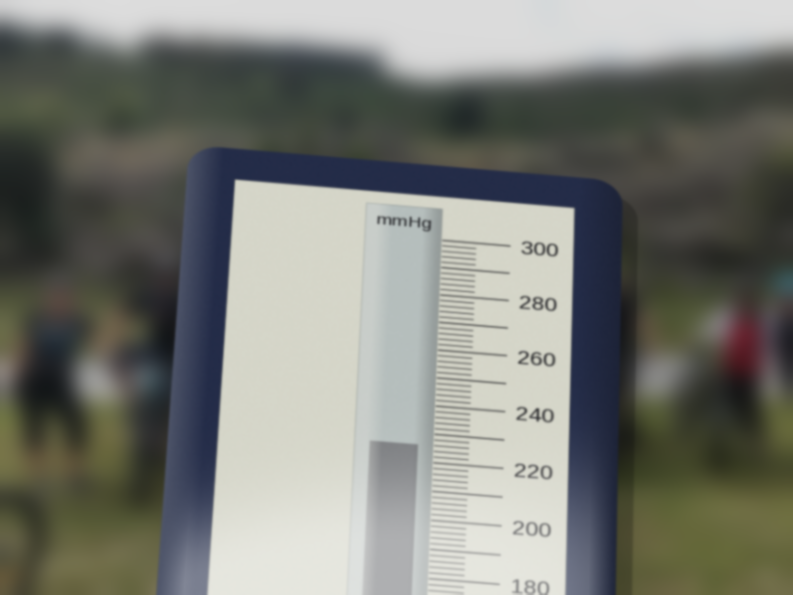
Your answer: 226mmHg
